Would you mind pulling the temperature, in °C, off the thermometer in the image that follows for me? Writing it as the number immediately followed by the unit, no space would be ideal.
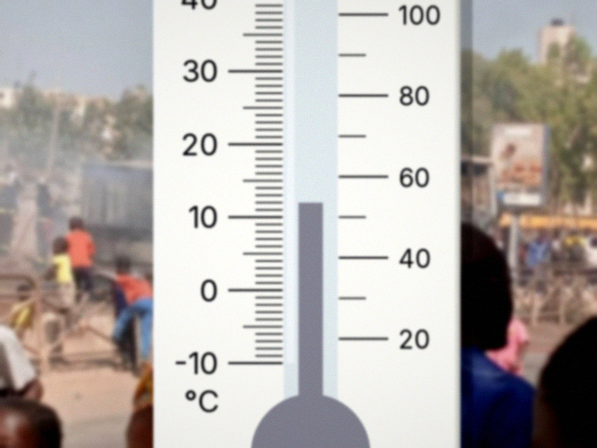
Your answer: 12°C
